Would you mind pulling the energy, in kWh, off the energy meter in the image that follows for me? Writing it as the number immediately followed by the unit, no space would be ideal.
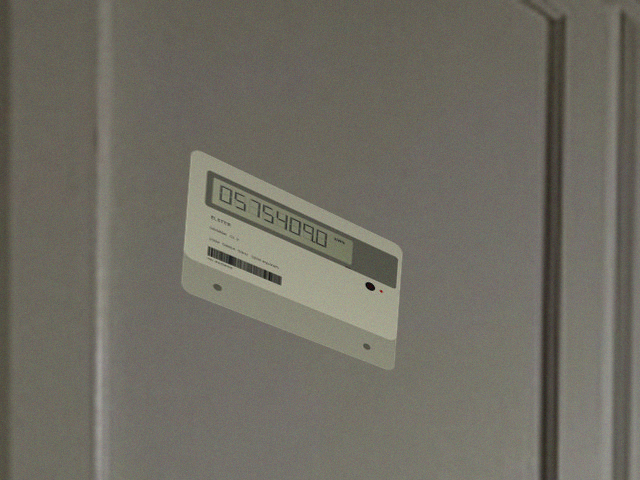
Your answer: 575409.0kWh
